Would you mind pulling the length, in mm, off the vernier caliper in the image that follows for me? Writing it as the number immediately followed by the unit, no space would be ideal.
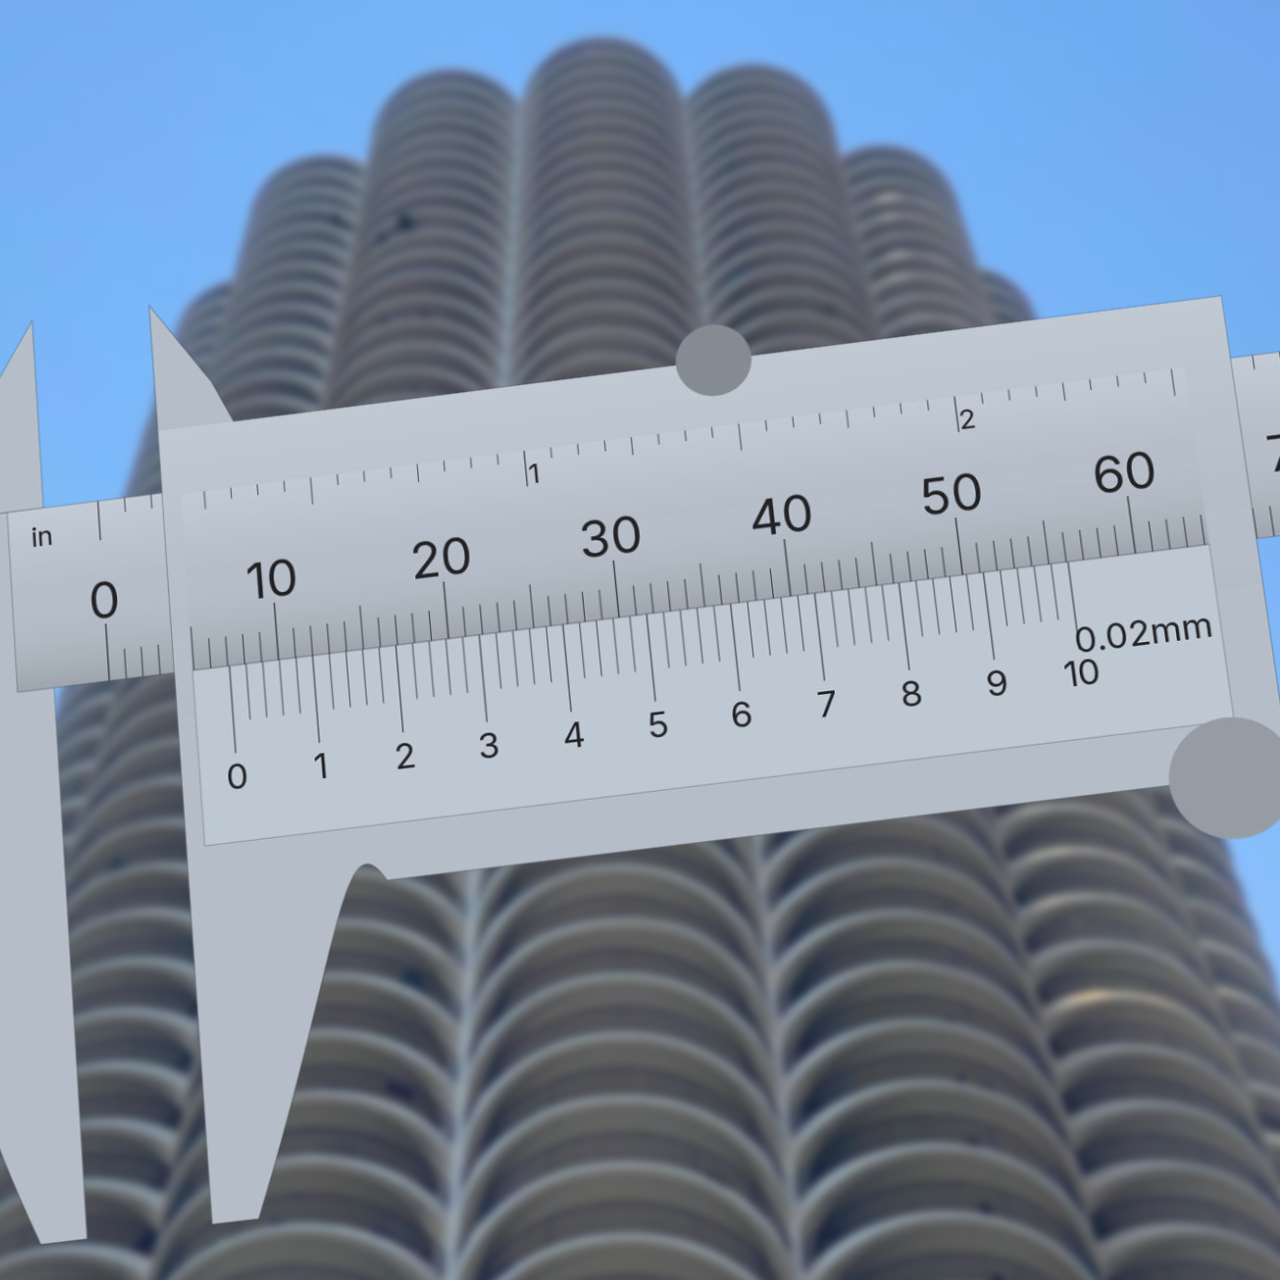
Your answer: 7.1mm
